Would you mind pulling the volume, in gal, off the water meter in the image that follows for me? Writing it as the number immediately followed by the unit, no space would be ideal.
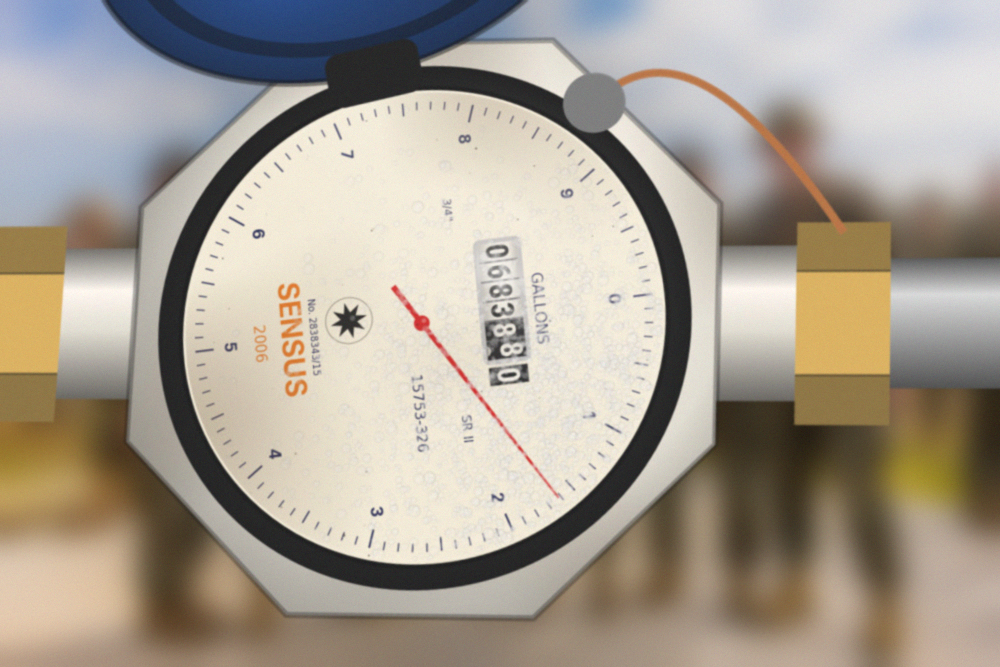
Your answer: 683881.6gal
